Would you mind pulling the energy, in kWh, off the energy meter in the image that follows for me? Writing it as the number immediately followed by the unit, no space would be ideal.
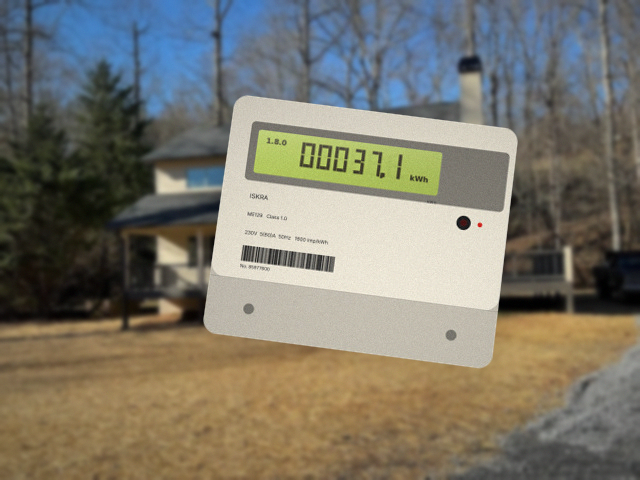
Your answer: 37.1kWh
